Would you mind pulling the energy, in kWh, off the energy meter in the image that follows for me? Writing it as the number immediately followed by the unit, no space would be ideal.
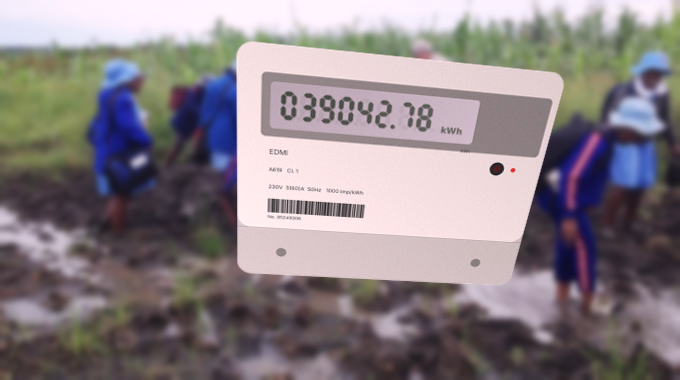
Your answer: 39042.78kWh
